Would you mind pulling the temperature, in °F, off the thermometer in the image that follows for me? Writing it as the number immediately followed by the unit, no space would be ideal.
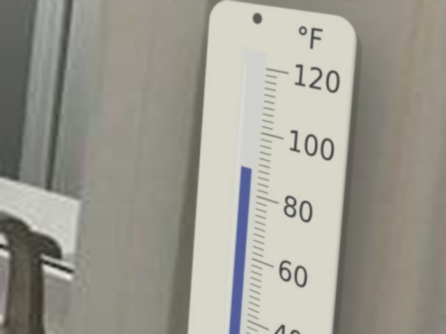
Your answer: 88°F
